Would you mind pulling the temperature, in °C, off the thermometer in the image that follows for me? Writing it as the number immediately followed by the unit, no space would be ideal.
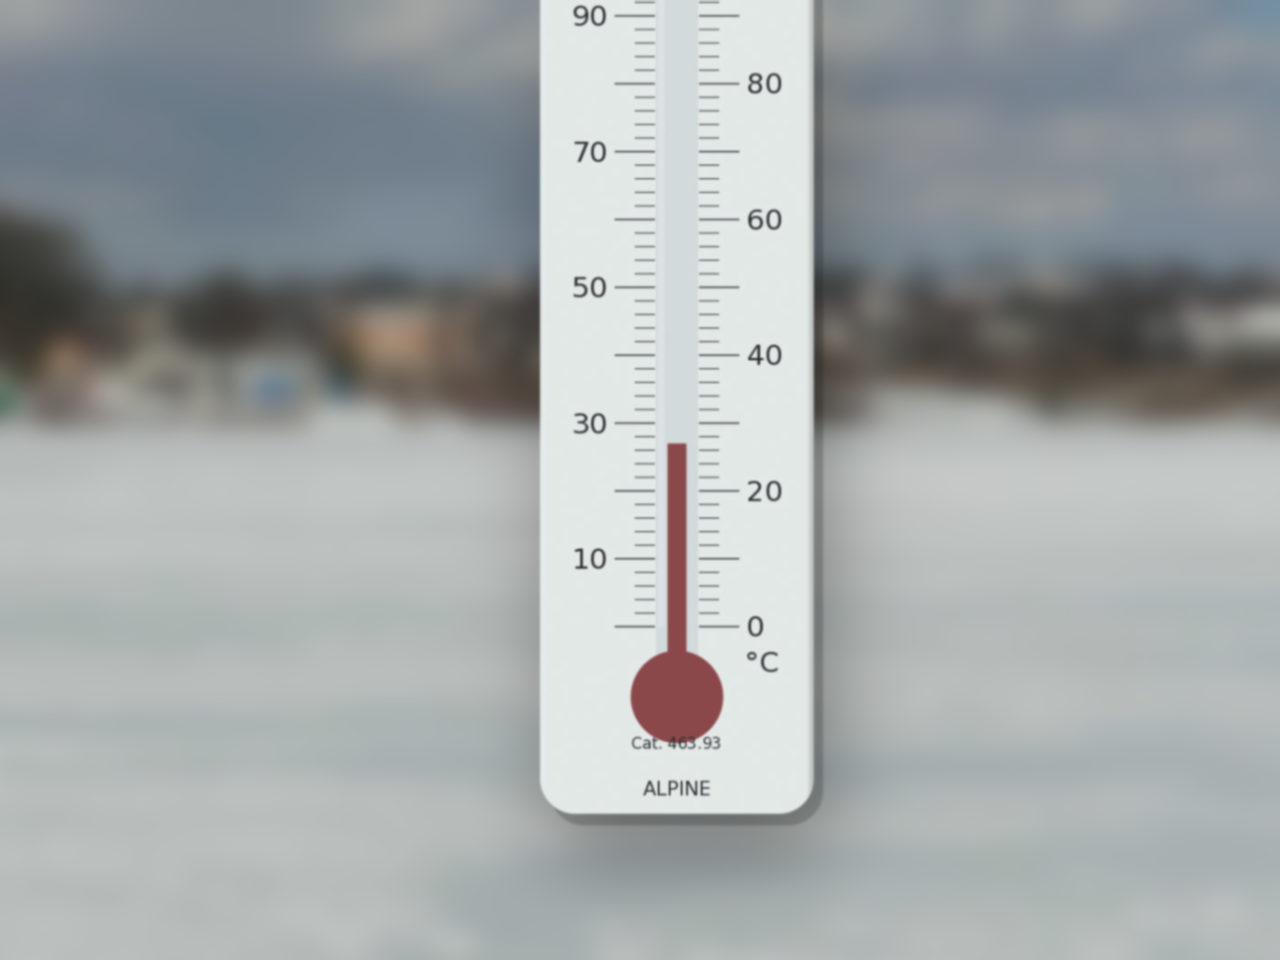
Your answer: 27°C
